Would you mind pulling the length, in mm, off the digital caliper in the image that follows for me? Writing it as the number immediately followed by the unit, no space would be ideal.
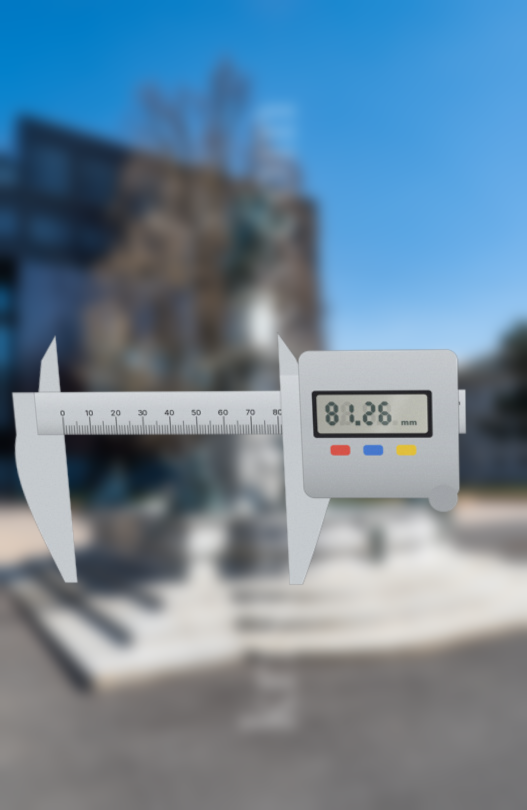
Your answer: 81.26mm
